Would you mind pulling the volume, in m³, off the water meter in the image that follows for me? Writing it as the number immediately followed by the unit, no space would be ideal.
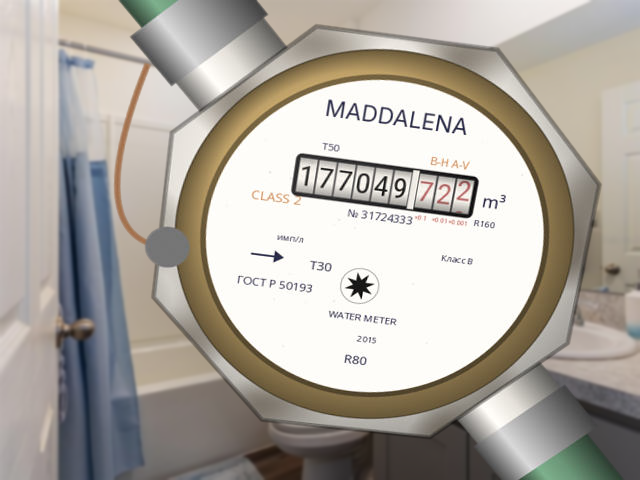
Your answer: 177049.722m³
